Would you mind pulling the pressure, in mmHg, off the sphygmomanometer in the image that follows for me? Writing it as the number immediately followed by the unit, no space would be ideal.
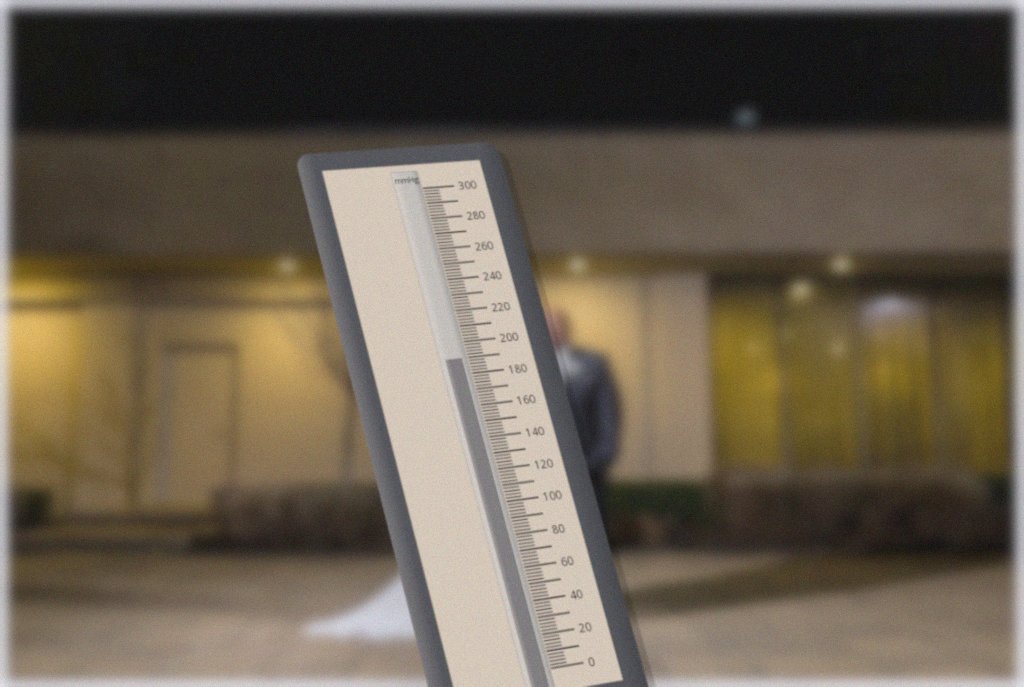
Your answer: 190mmHg
